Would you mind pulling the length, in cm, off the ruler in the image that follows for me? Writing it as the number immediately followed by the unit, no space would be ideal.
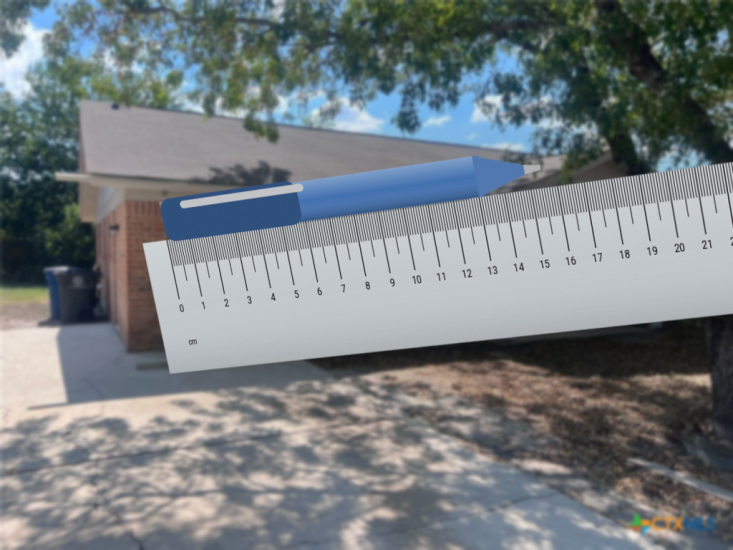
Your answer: 15.5cm
